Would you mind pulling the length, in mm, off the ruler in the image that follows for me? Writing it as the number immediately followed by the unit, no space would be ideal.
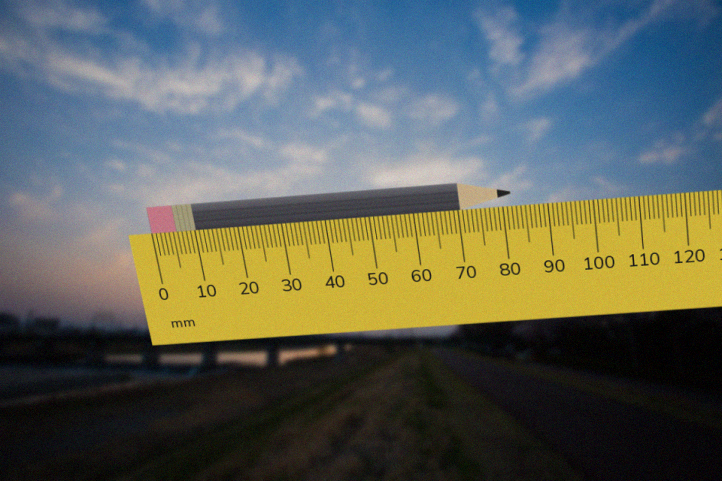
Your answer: 82mm
